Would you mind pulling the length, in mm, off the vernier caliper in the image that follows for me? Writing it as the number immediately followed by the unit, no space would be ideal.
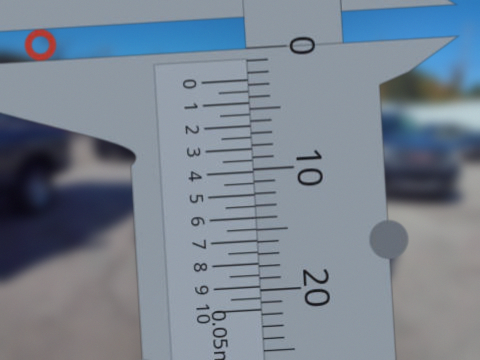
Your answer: 2.6mm
